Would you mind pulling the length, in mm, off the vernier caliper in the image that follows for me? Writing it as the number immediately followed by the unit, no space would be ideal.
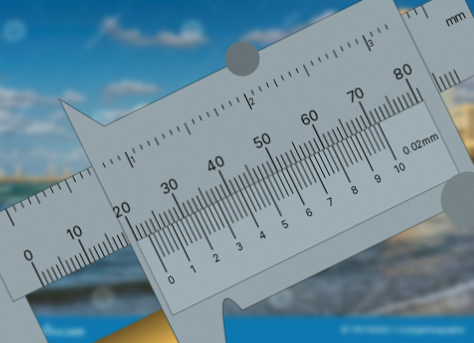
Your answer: 22.4mm
